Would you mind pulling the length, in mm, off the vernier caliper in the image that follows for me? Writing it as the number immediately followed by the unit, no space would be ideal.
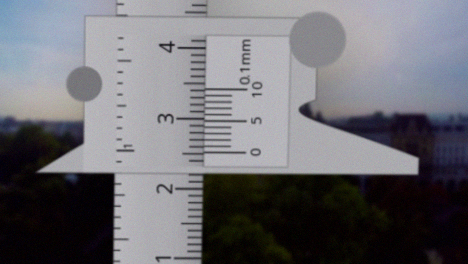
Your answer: 25.2mm
